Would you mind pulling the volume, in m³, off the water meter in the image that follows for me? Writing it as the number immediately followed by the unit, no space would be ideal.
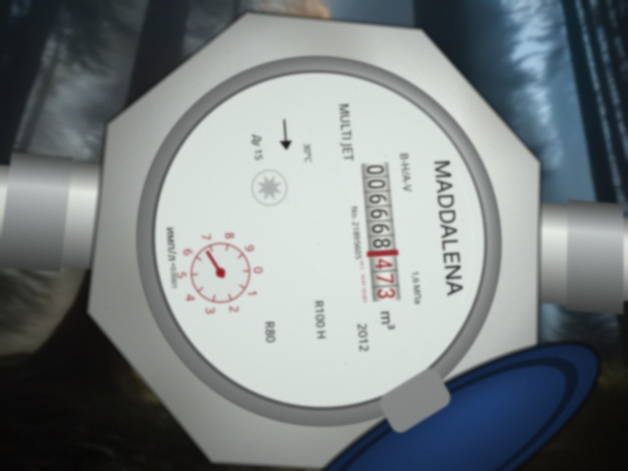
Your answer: 6668.4736m³
